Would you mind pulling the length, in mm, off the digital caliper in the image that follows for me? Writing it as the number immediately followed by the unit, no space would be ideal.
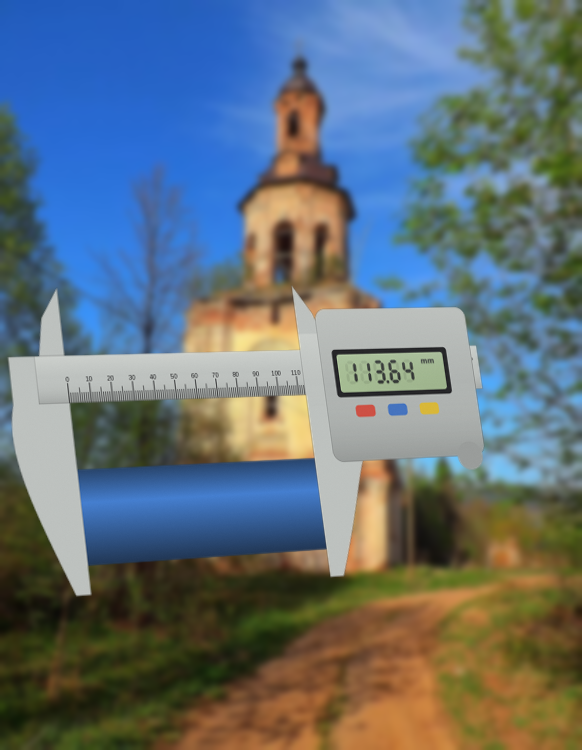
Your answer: 113.64mm
